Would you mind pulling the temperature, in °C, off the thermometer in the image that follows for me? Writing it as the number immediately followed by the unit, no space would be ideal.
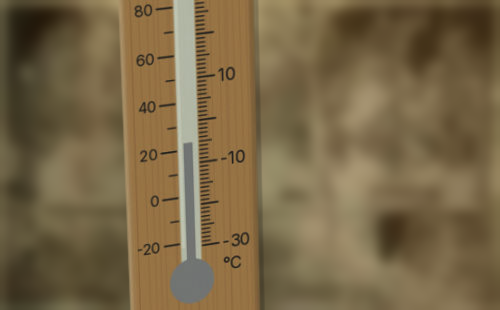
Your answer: -5°C
